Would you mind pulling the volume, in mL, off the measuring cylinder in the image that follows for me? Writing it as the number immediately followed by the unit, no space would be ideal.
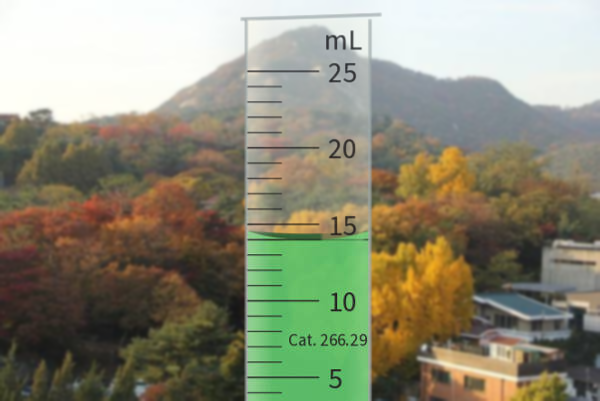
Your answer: 14mL
